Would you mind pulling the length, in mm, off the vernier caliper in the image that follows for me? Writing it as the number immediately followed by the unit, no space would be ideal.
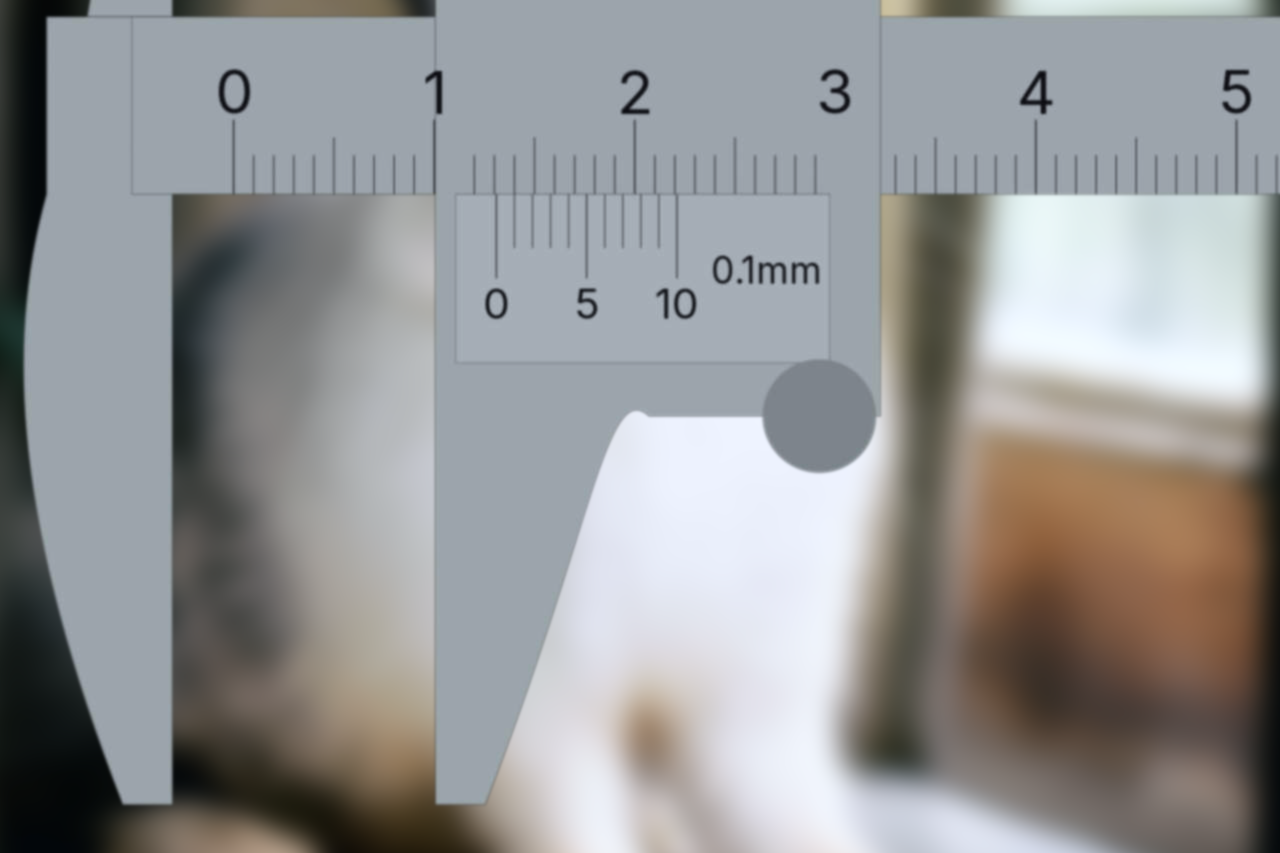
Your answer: 13.1mm
